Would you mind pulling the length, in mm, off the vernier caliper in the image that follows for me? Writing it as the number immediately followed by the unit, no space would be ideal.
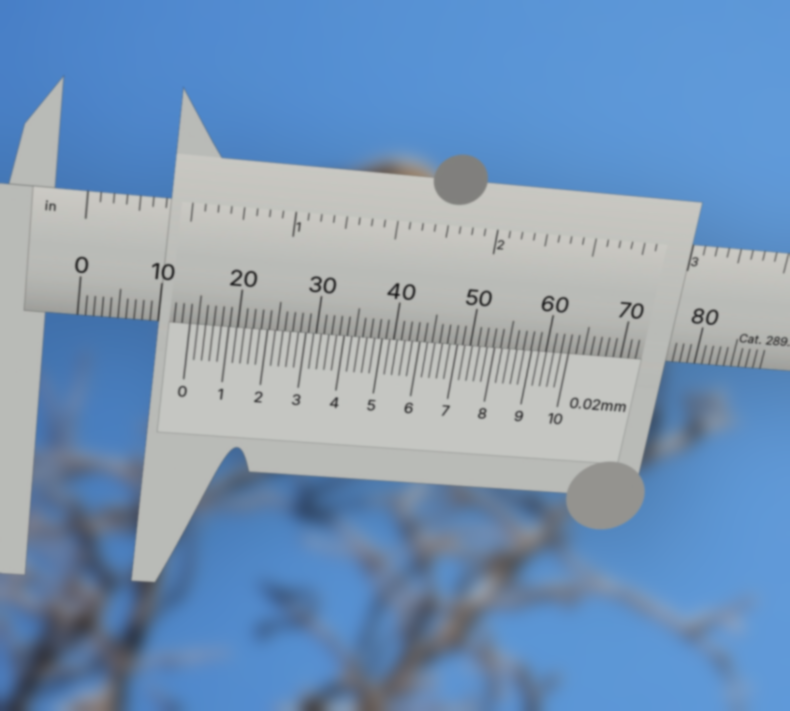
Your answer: 14.0mm
